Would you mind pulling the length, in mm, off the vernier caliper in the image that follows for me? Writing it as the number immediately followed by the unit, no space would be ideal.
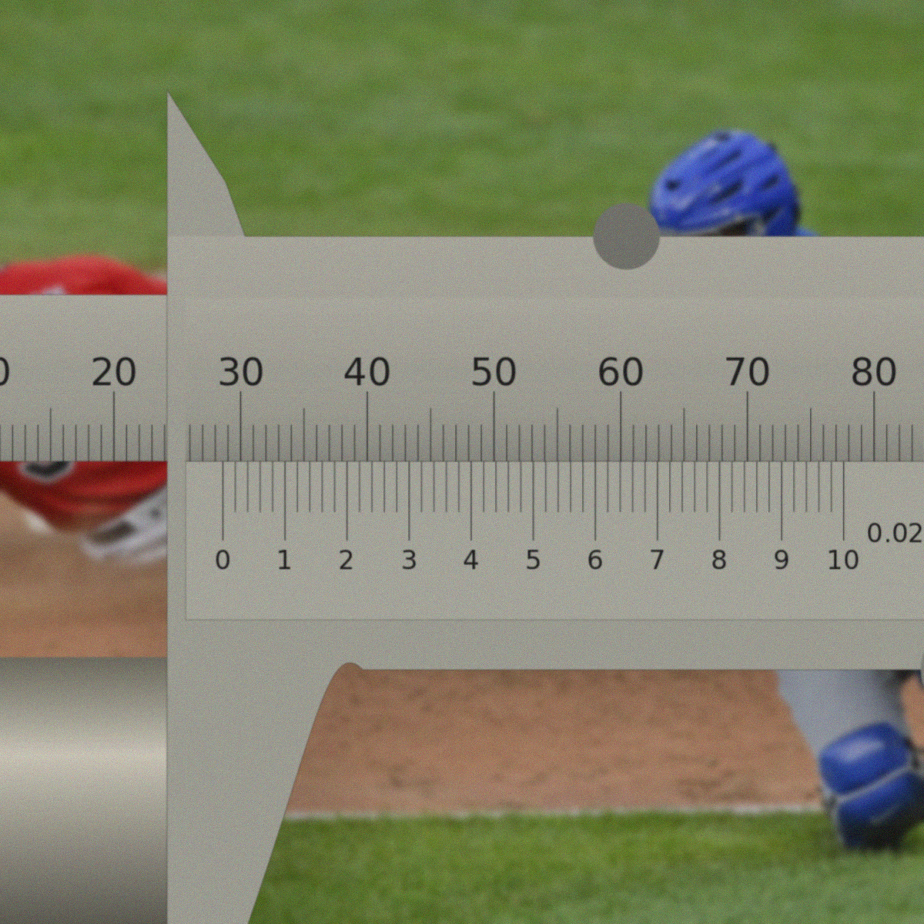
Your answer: 28.6mm
